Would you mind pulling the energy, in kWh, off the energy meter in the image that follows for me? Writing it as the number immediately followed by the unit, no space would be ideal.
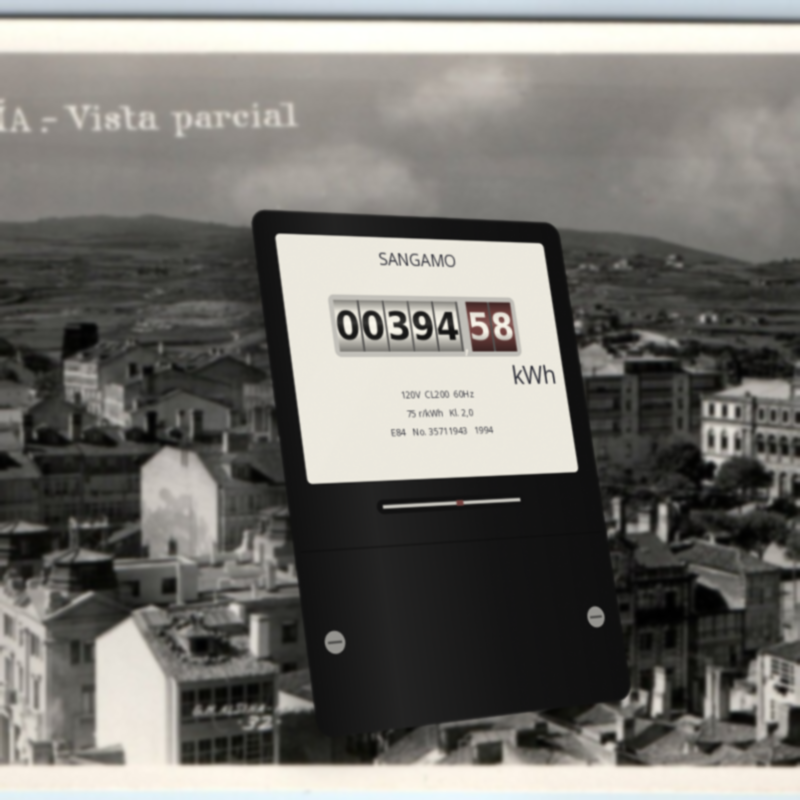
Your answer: 394.58kWh
